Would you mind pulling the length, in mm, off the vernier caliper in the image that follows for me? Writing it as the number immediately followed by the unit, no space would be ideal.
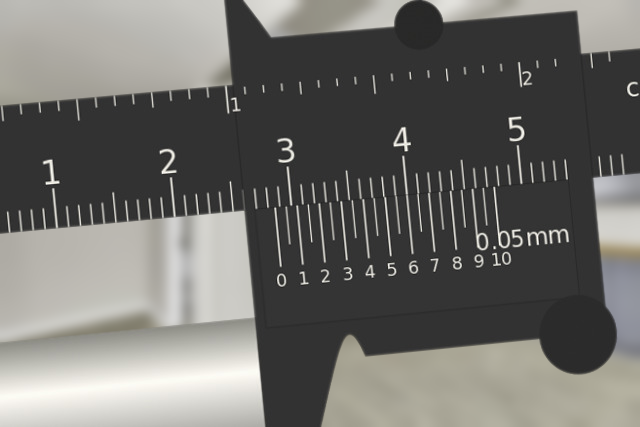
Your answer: 28.6mm
